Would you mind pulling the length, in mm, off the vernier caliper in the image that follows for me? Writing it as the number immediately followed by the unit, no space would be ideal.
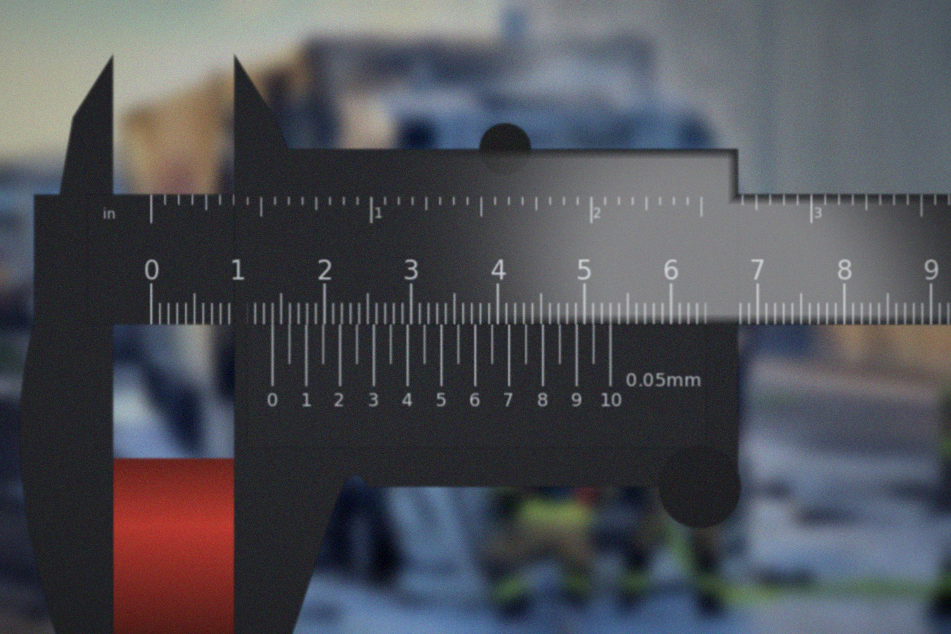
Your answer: 14.0mm
